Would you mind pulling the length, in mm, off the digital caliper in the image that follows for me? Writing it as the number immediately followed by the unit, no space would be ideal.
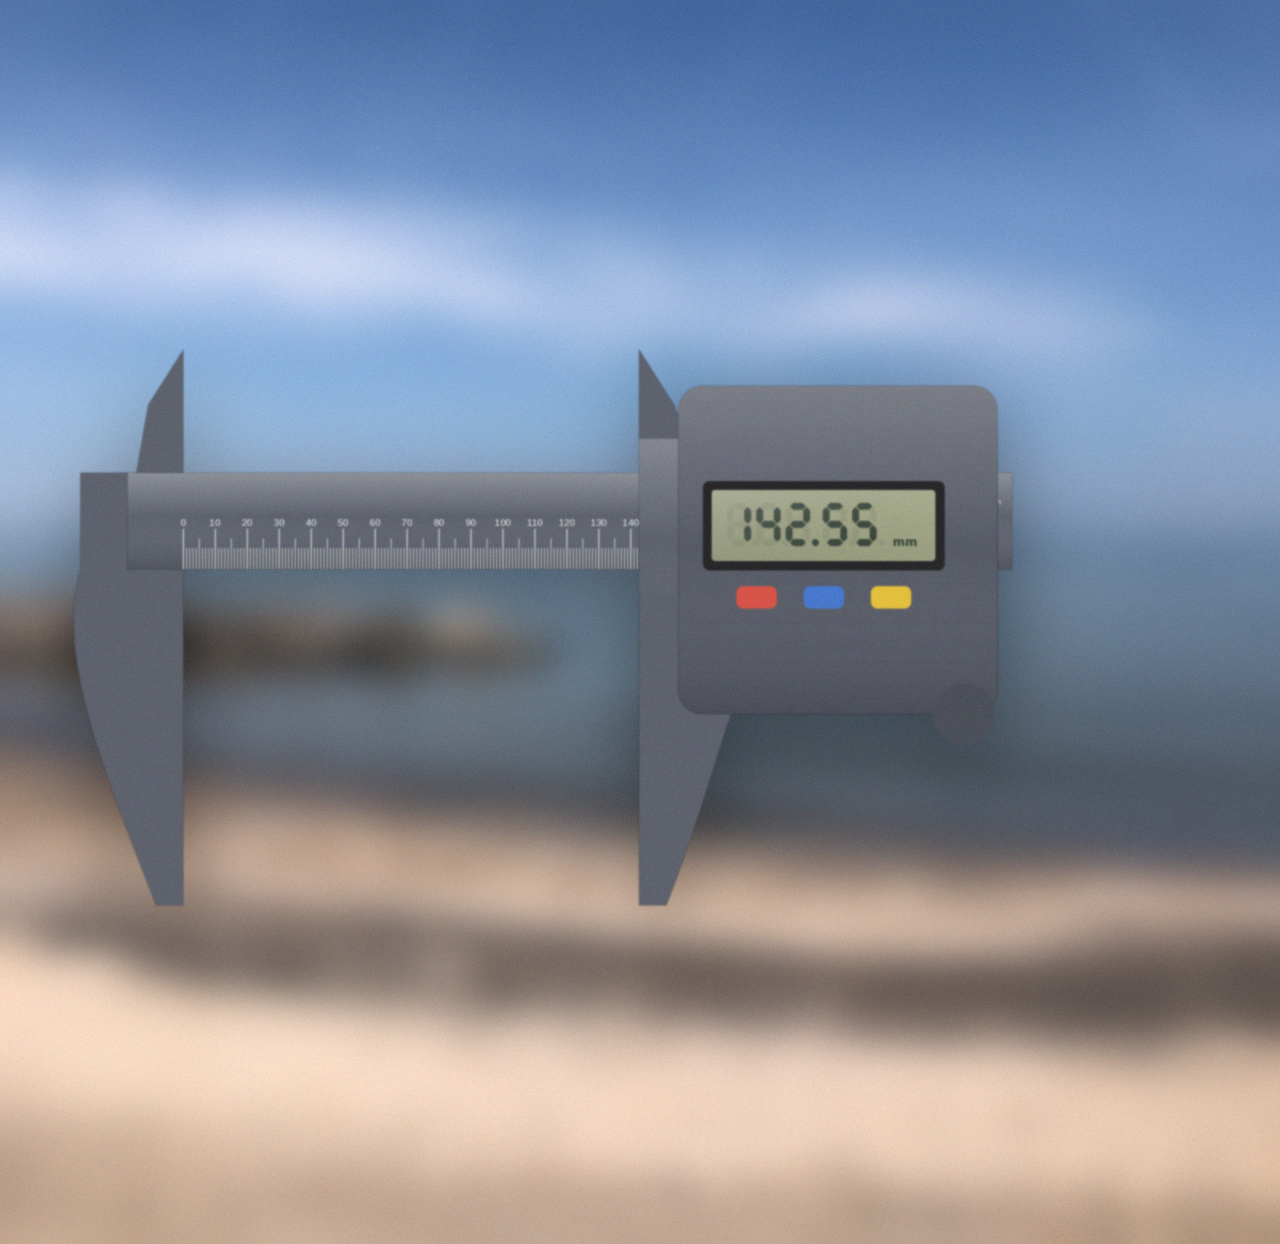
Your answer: 142.55mm
